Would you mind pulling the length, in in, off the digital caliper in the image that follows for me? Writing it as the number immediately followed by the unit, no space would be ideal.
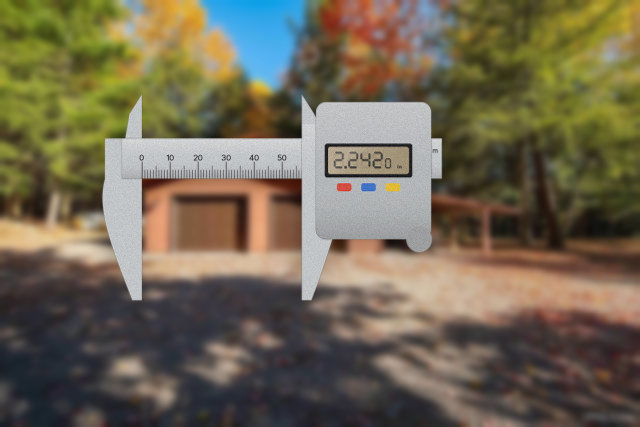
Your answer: 2.2420in
